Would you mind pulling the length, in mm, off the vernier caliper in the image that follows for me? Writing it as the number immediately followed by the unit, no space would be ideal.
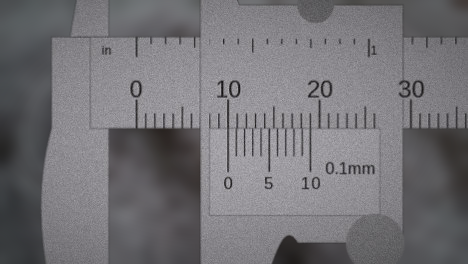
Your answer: 10.0mm
